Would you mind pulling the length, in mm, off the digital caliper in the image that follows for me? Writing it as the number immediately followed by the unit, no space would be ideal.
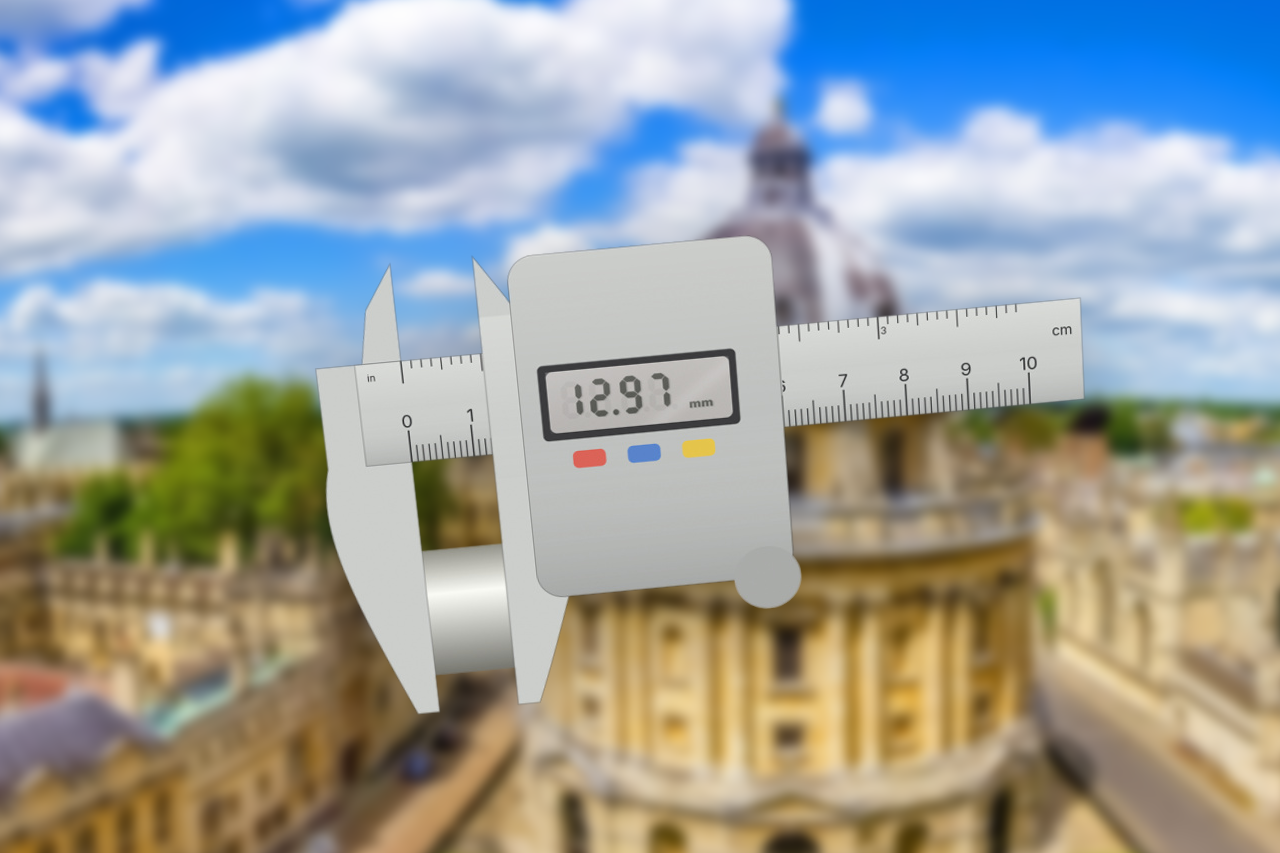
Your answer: 12.97mm
